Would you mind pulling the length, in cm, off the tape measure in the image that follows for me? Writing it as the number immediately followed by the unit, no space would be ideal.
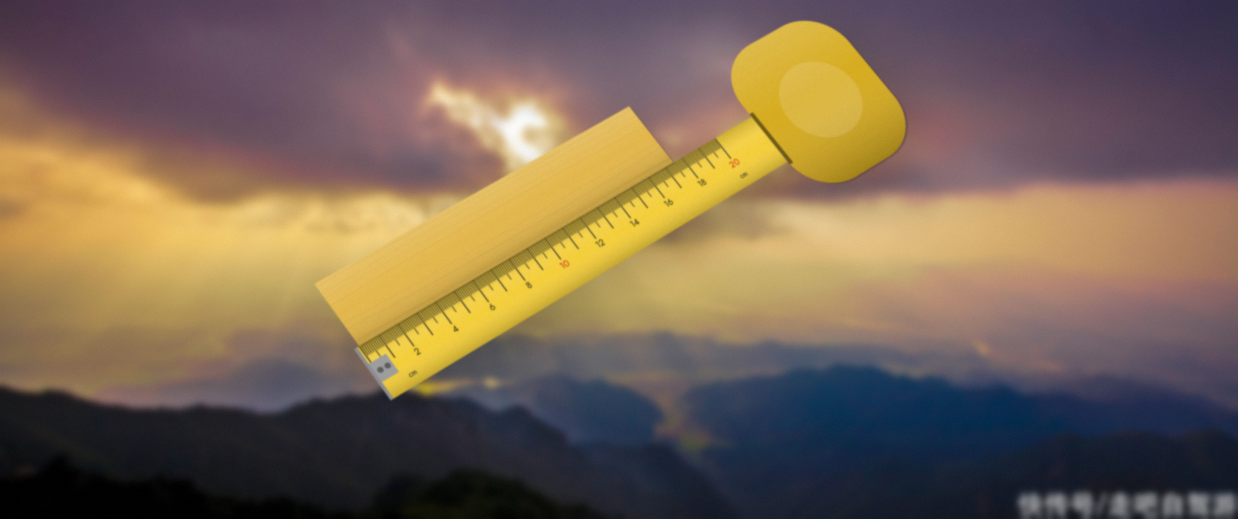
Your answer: 17.5cm
